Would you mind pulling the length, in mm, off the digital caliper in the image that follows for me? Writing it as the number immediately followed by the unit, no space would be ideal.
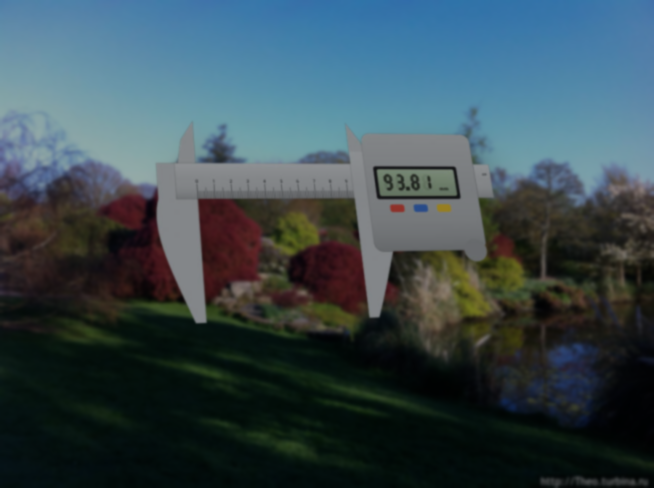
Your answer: 93.81mm
